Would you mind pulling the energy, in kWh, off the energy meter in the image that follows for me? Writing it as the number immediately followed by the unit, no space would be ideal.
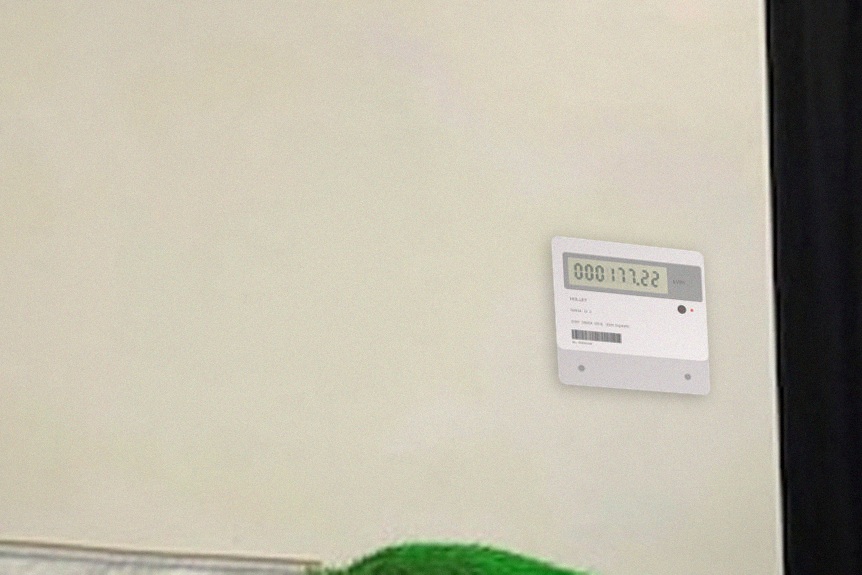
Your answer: 177.22kWh
